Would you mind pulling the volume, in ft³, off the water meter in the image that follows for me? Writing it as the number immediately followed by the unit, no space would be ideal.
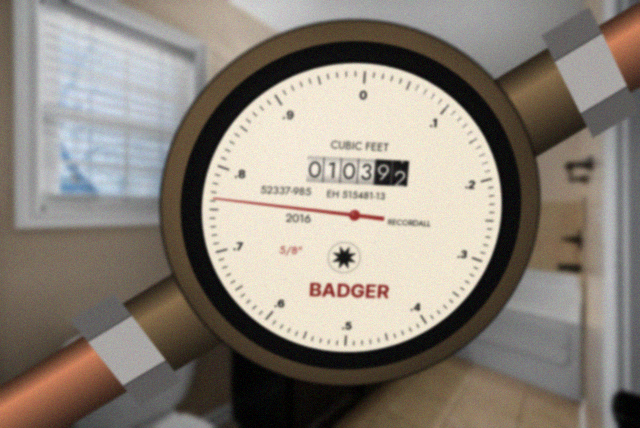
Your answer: 10391.76ft³
